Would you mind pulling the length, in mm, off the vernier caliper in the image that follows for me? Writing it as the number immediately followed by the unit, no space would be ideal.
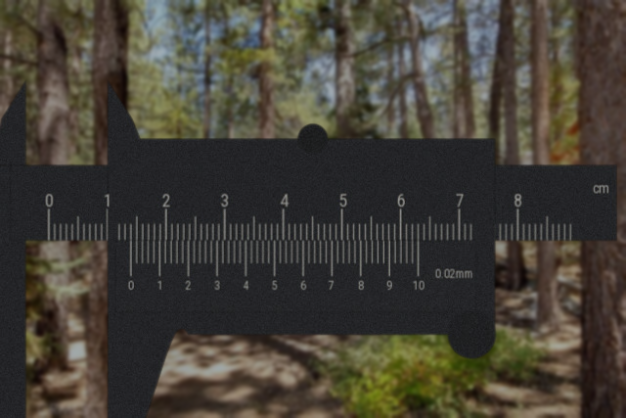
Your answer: 14.0mm
